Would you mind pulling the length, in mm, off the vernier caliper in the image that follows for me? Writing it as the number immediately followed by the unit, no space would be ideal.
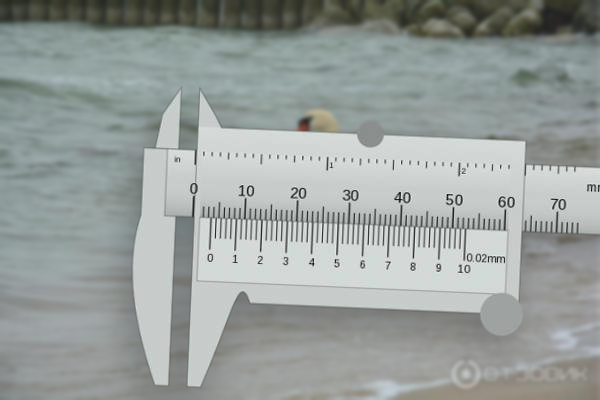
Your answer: 3.5mm
